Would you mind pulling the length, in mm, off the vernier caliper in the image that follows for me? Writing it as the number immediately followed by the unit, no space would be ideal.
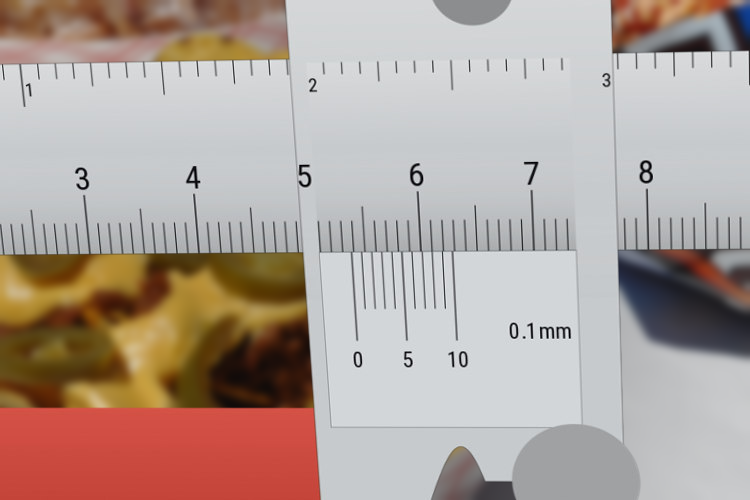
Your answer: 53.8mm
